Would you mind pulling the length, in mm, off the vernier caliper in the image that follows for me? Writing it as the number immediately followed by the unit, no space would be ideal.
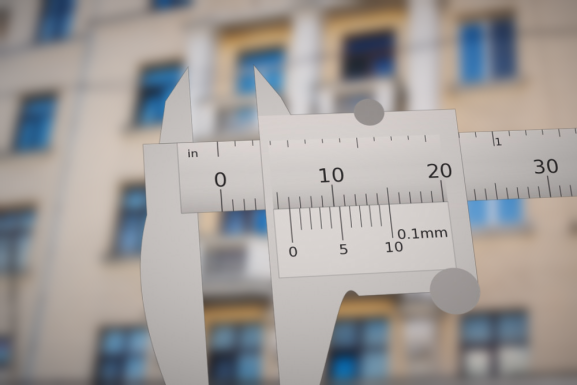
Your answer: 6.0mm
